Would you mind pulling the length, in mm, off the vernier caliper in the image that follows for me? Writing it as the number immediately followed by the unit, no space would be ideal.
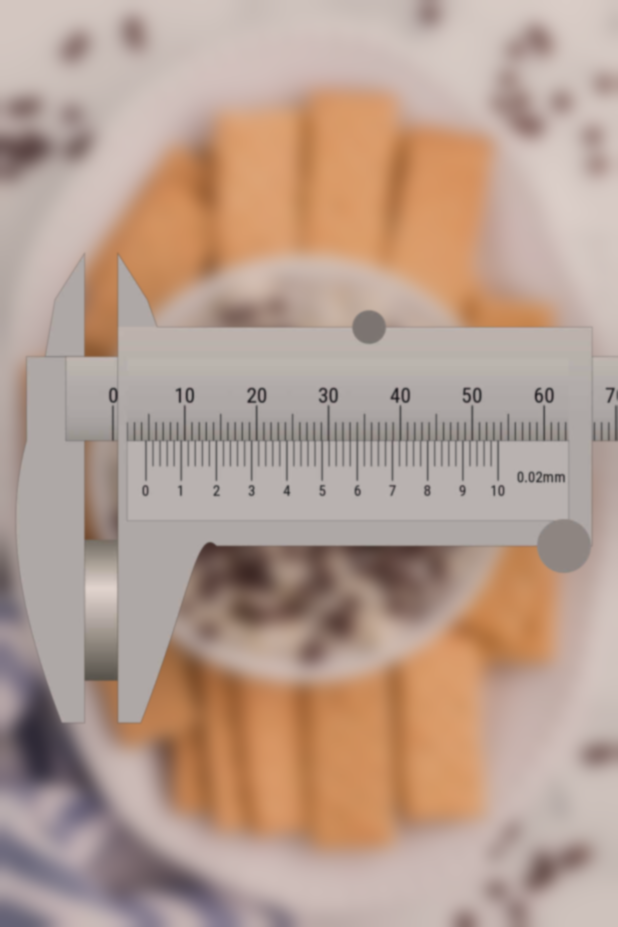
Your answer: 4.6mm
